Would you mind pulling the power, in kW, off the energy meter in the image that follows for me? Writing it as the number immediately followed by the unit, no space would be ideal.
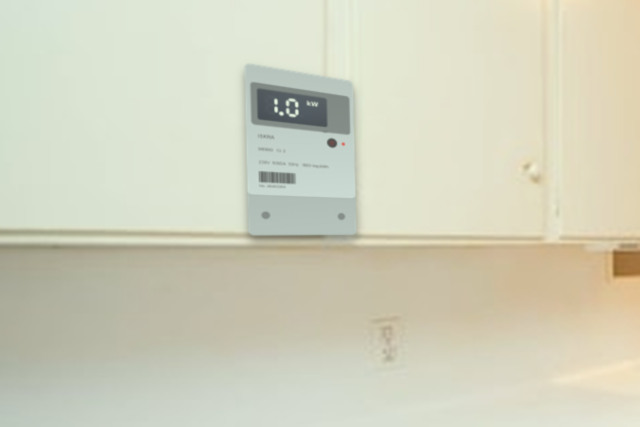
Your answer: 1.0kW
